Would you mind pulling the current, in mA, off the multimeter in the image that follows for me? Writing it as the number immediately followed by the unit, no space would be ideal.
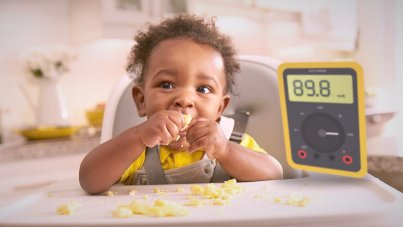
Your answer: 89.8mA
